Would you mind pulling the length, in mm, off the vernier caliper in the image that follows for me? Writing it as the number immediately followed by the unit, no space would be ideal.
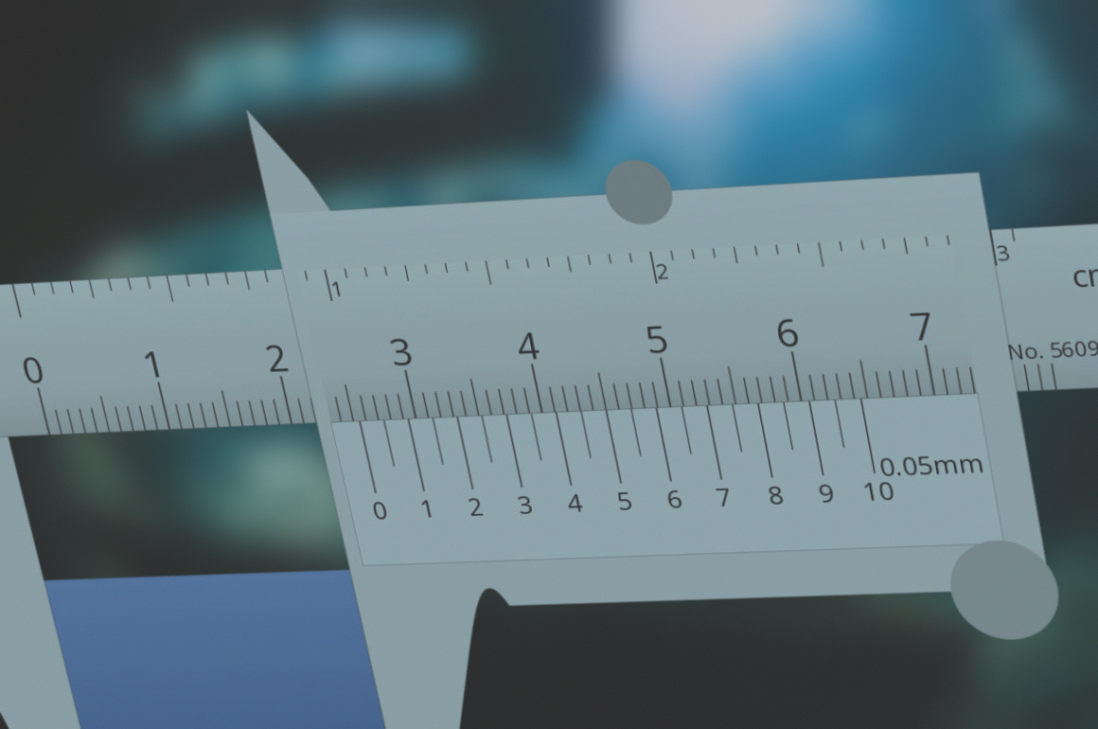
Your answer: 25.5mm
